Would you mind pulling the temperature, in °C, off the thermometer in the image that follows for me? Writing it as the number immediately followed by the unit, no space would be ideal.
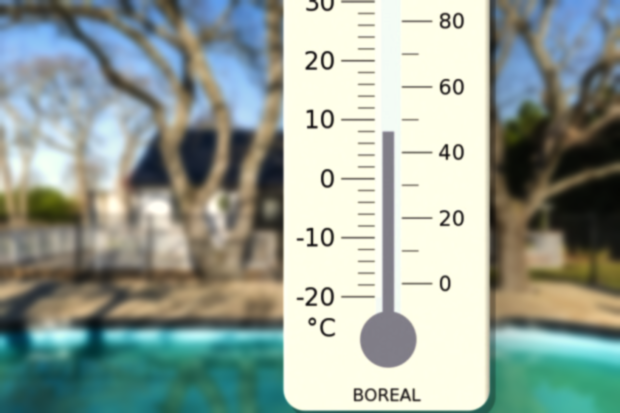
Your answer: 8°C
